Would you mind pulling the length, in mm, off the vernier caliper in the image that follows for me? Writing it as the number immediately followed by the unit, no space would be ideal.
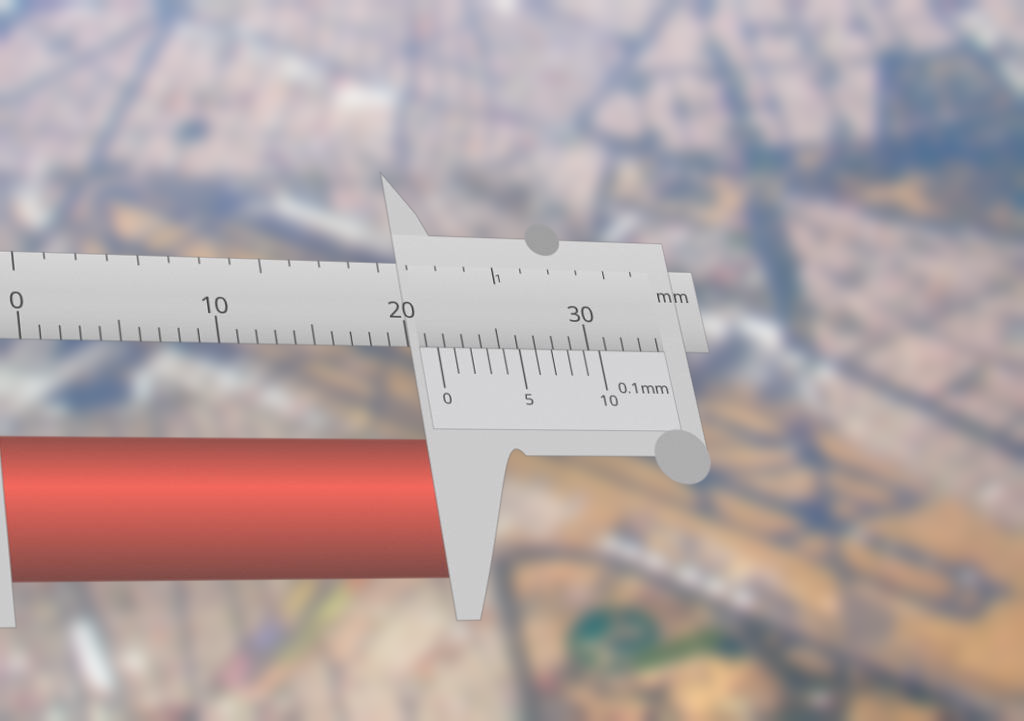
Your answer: 21.6mm
